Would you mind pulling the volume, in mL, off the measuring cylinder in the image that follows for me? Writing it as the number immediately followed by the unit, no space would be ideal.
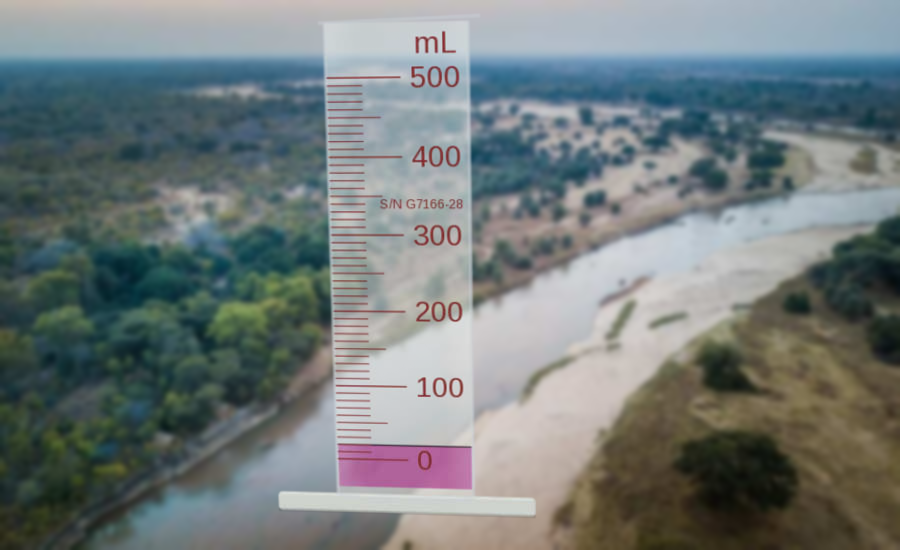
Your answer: 20mL
